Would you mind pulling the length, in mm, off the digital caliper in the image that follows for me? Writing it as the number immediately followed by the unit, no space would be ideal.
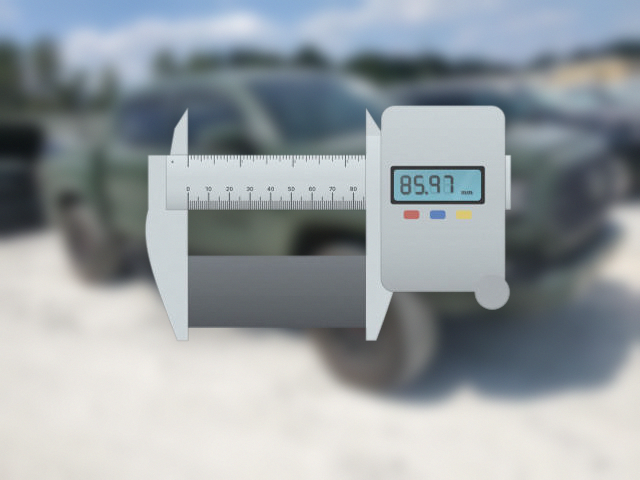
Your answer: 85.97mm
